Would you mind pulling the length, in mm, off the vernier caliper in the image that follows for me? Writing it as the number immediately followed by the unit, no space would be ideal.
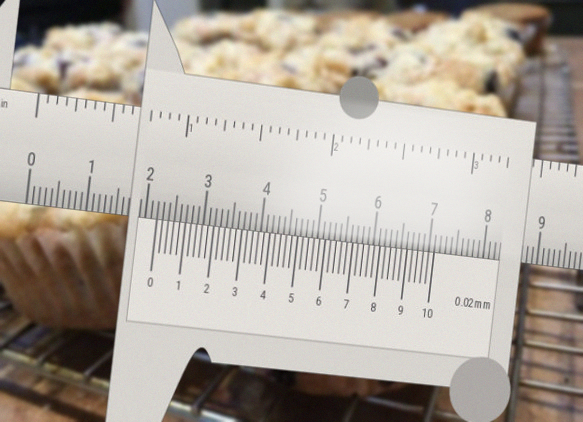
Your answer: 22.0mm
